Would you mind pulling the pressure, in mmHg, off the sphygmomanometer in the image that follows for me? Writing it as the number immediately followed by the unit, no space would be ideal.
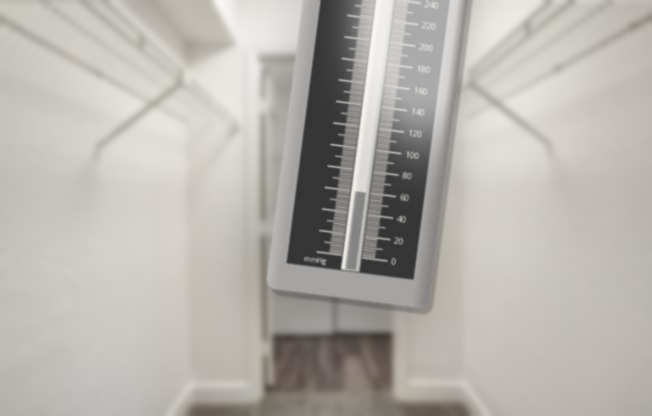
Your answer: 60mmHg
